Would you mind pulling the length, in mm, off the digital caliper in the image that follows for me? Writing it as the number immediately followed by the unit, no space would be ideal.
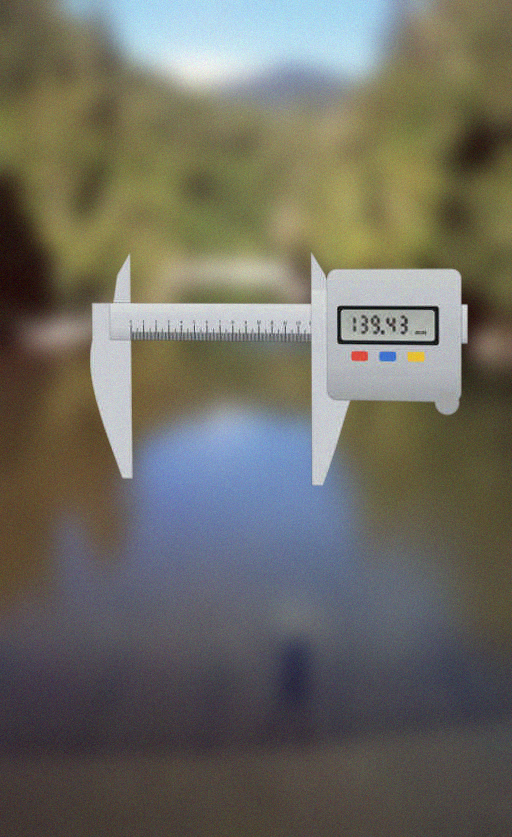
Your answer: 139.43mm
